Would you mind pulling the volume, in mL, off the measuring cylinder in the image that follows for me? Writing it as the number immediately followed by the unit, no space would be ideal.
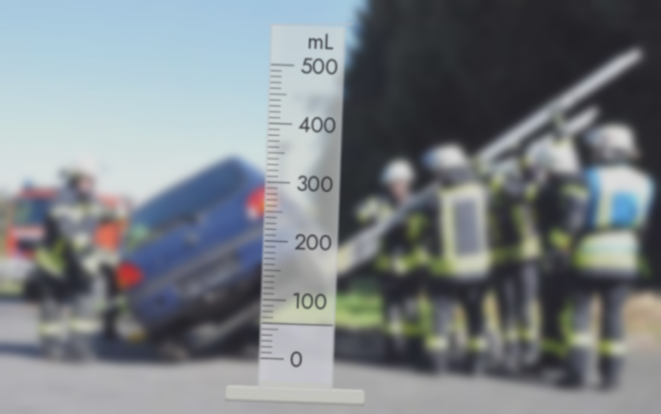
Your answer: 60mL
